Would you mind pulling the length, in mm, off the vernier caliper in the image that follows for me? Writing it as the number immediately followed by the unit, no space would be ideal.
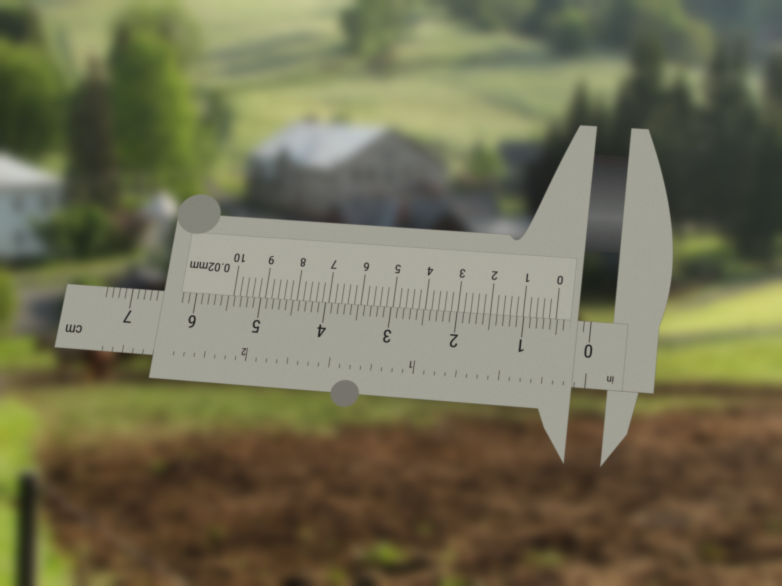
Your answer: 5.2mm
